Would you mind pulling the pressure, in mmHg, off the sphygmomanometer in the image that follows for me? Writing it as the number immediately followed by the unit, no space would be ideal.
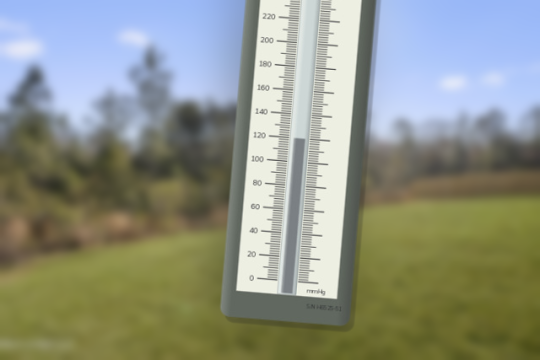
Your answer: 120mmHg
